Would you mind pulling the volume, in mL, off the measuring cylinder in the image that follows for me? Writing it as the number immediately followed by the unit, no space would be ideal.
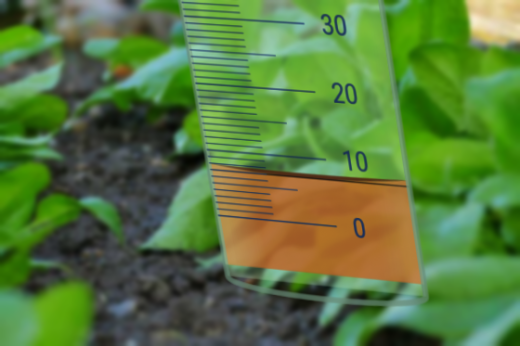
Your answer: 7mL
